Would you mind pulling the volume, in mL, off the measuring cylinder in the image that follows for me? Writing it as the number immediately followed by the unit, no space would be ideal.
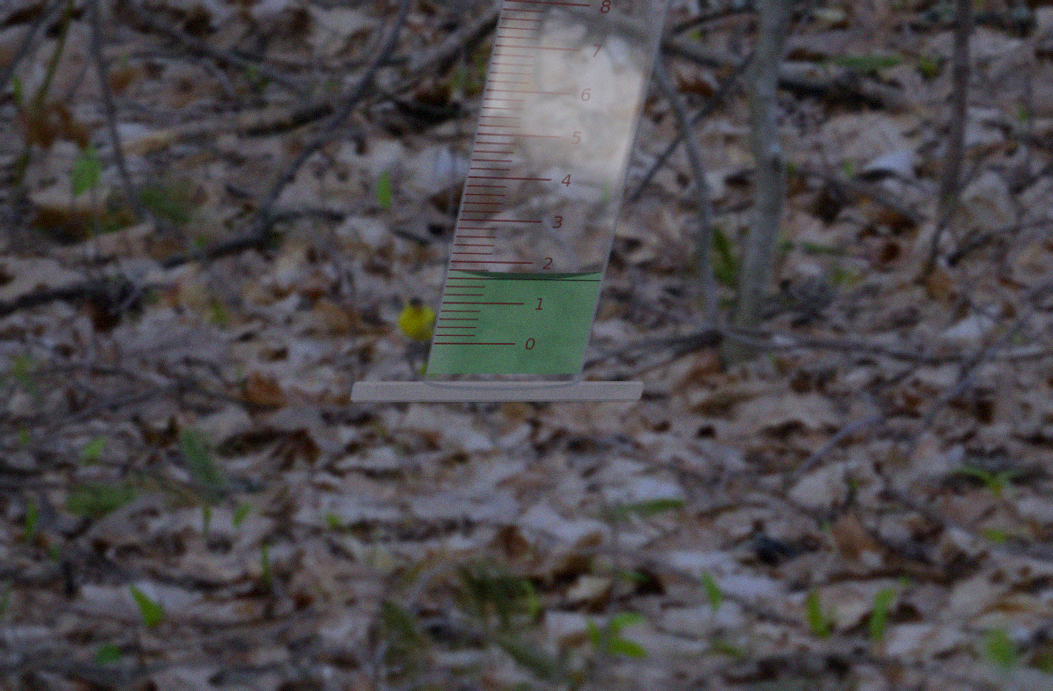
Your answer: 1.6mL
